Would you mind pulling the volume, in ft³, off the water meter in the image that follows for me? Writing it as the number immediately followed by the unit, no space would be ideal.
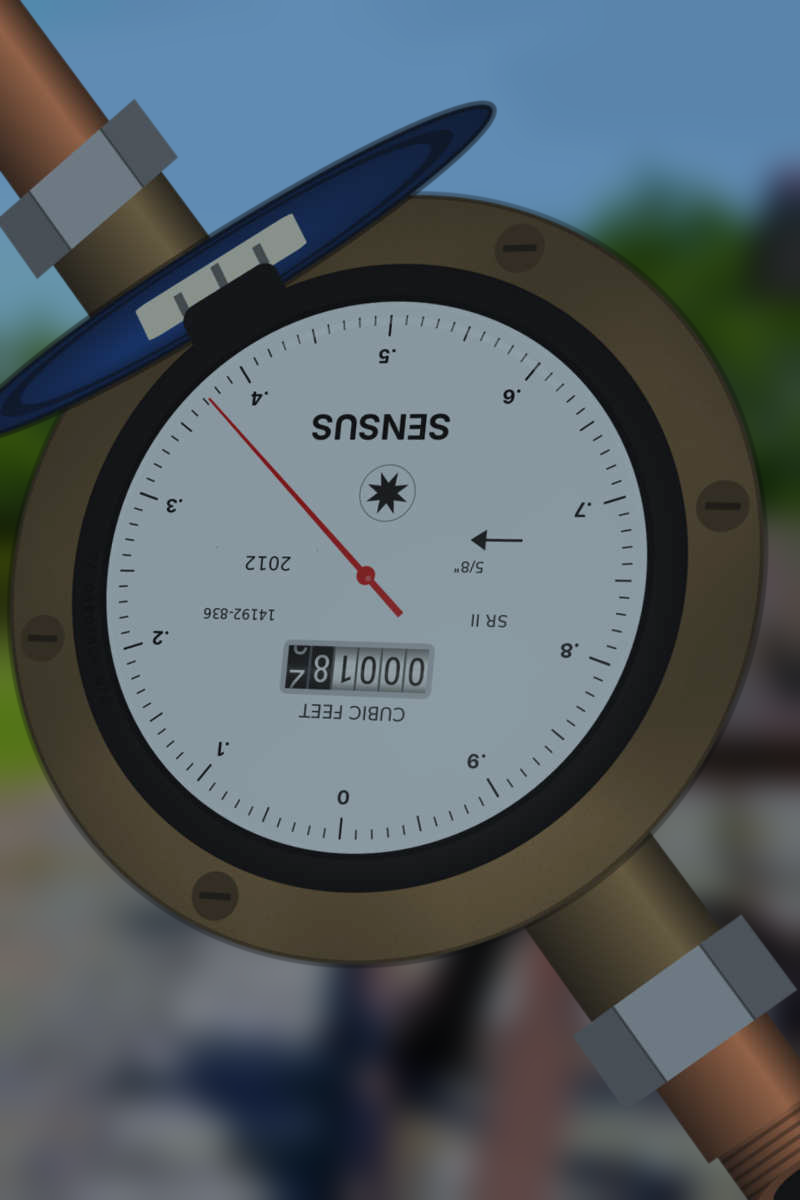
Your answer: 182.37ft³
